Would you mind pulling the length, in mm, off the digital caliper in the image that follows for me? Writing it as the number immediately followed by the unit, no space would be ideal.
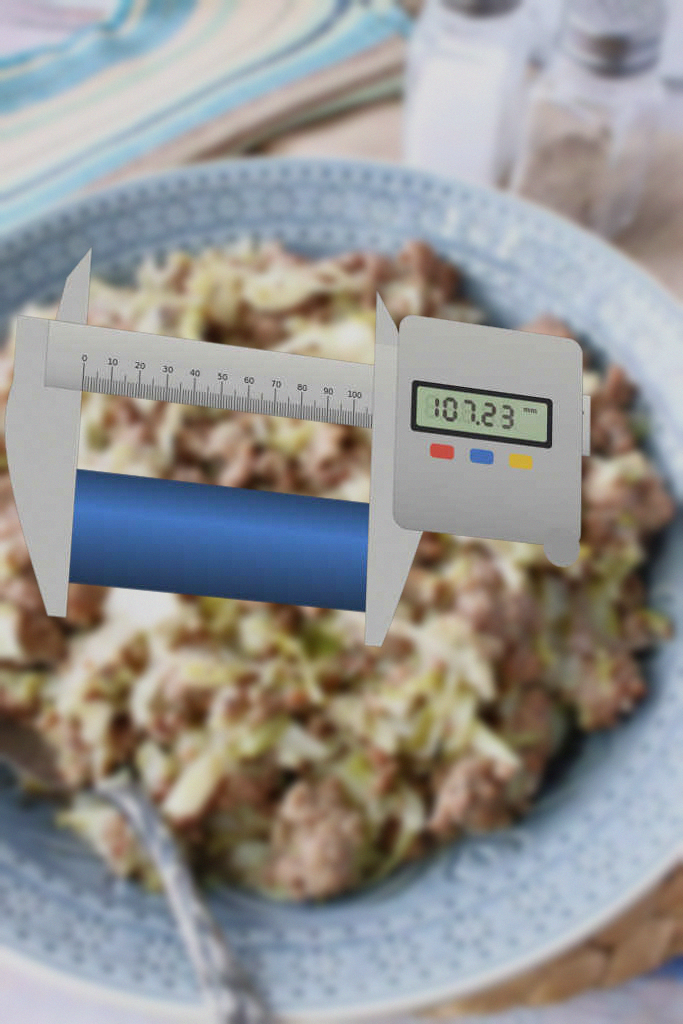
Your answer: 107.23mm
